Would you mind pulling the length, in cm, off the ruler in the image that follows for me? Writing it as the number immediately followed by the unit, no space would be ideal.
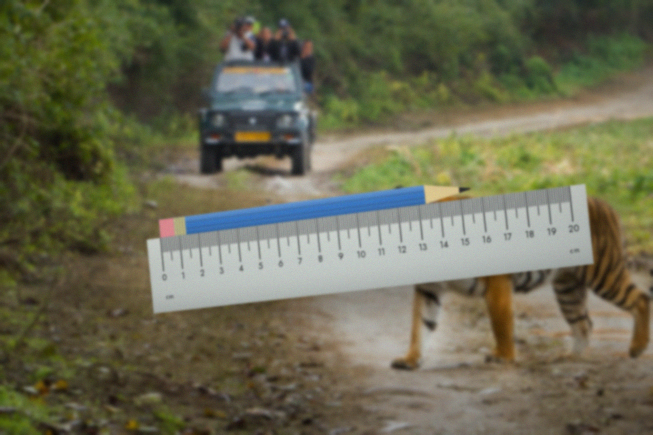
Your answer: 15.5cm
